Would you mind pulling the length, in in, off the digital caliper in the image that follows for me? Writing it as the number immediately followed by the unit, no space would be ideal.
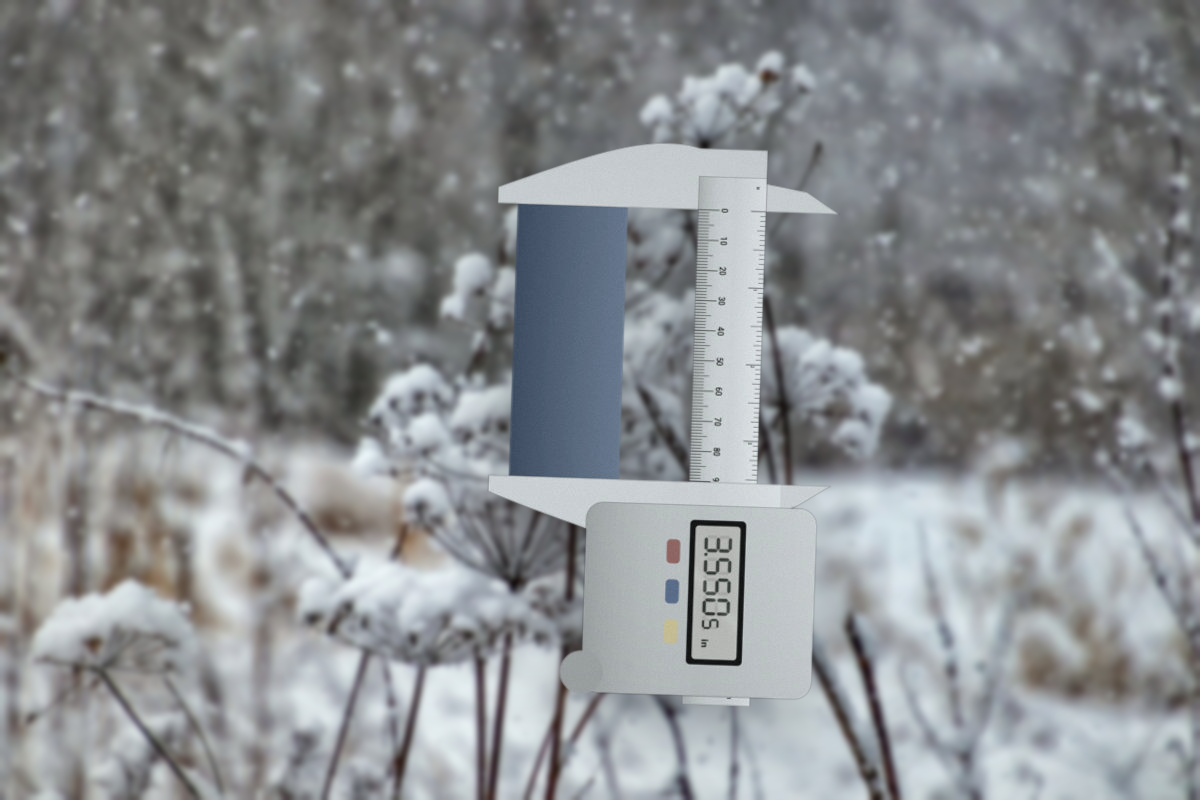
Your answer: 3.5505in
